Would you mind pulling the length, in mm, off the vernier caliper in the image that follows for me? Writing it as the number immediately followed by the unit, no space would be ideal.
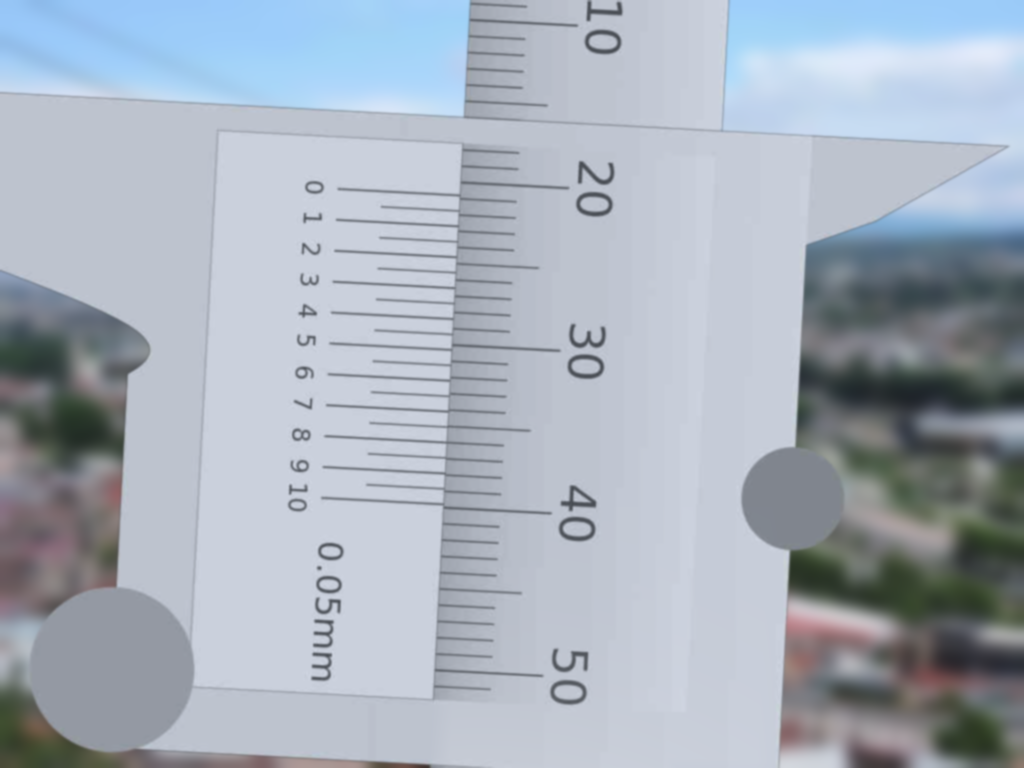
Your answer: 20.8mm
